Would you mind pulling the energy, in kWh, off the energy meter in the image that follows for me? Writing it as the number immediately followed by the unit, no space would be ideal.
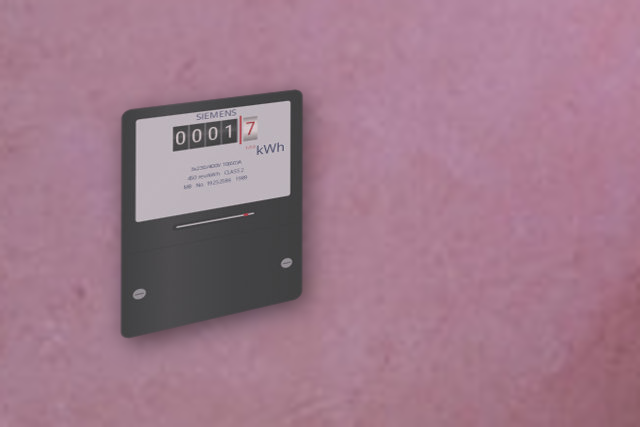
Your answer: 1.7kWh
